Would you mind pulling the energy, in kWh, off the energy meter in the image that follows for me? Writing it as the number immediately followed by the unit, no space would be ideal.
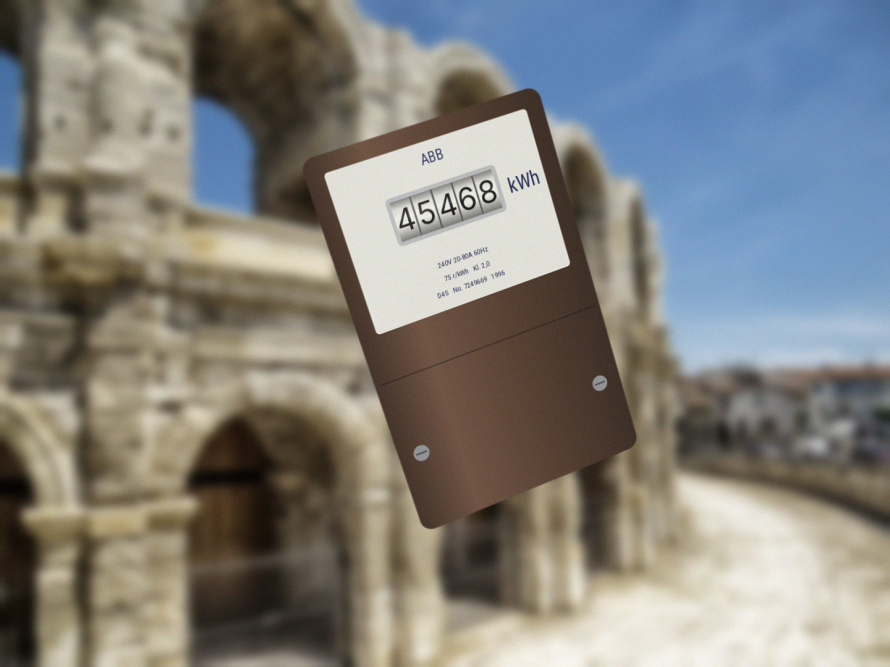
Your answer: 45468kWh
